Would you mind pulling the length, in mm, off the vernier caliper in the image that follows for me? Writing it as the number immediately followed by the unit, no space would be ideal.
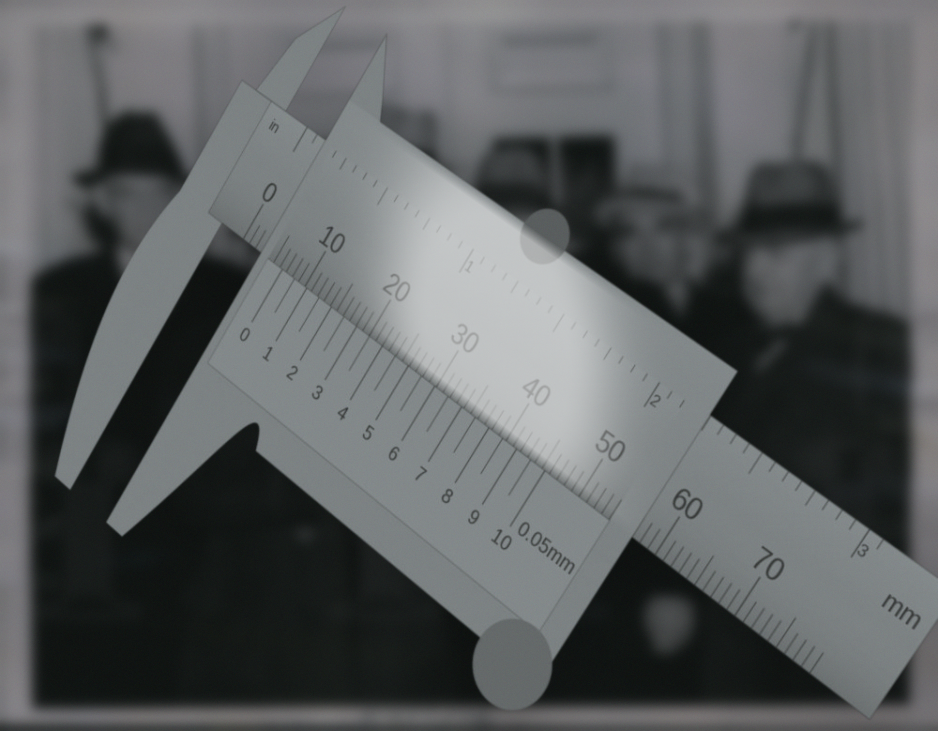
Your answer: 6.4mm
